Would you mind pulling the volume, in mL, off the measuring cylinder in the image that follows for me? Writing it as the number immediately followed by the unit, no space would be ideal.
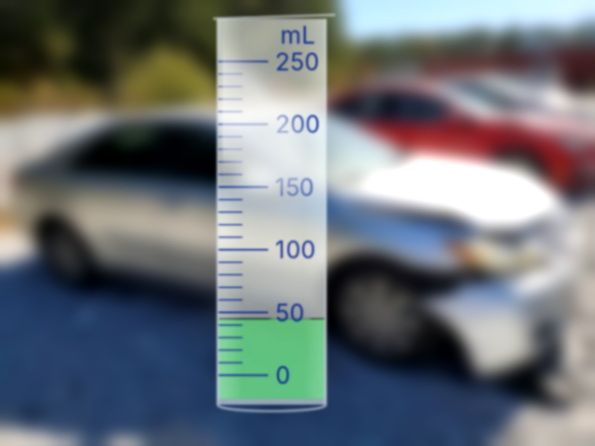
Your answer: 45mL
